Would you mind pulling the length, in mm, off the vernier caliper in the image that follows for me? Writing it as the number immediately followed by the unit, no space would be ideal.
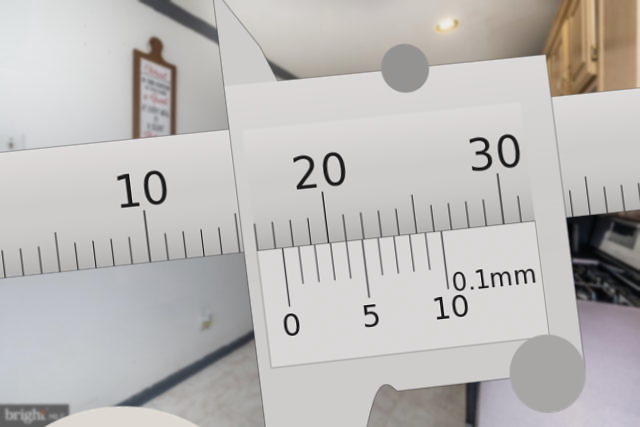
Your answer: 17.4mm
